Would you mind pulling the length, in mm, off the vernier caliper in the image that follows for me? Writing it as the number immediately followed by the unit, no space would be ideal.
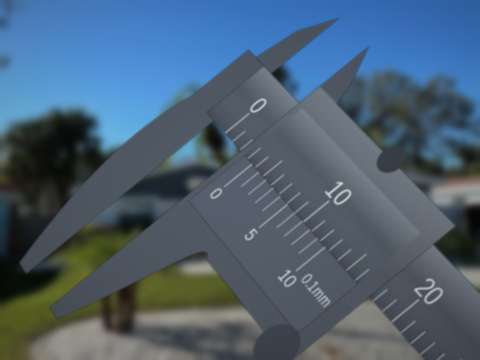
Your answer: 3.6mm
